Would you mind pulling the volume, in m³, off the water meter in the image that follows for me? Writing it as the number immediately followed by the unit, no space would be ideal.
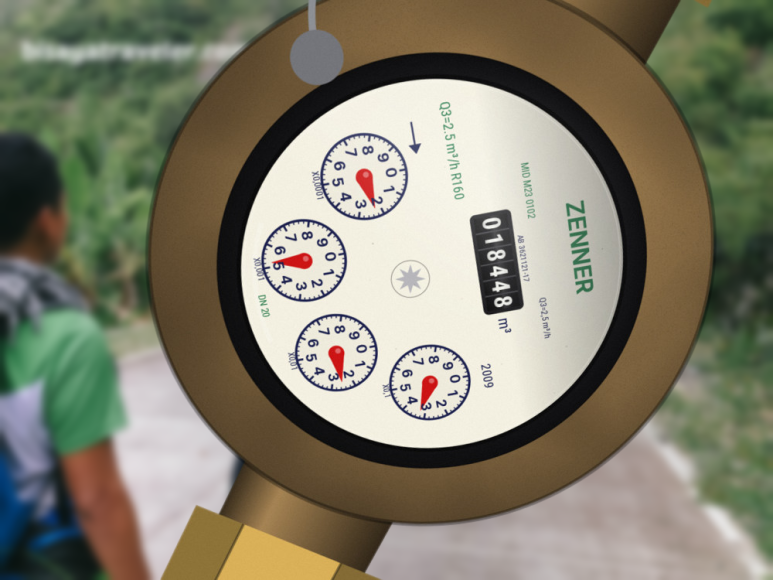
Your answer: 18448.3252m³
